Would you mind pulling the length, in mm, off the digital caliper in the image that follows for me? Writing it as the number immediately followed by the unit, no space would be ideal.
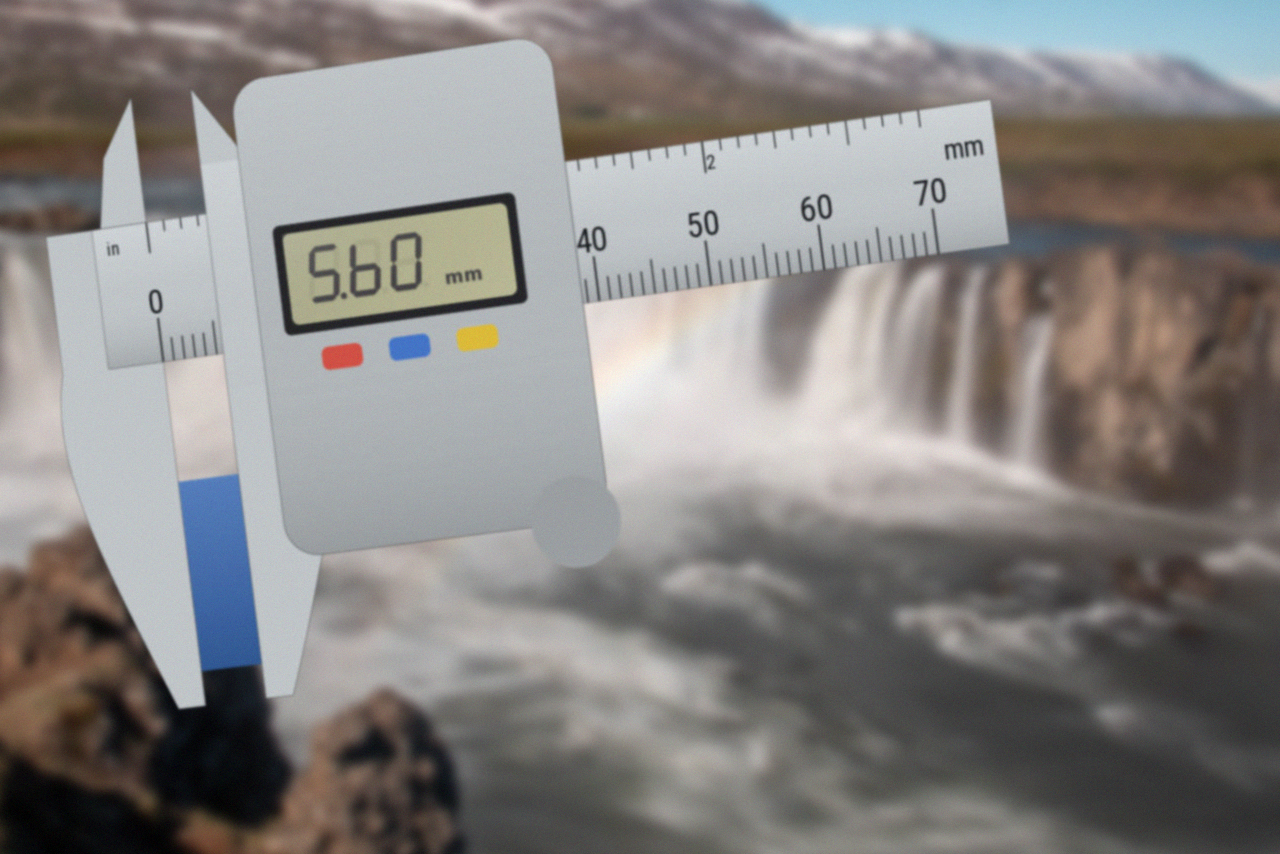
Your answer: 5.60mm
